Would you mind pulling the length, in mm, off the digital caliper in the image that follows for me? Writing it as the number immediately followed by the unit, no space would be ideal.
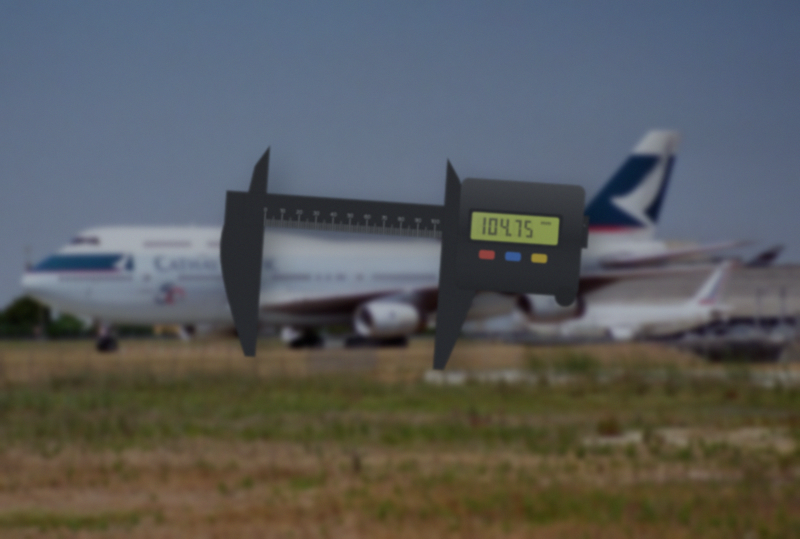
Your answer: 104.75mm
